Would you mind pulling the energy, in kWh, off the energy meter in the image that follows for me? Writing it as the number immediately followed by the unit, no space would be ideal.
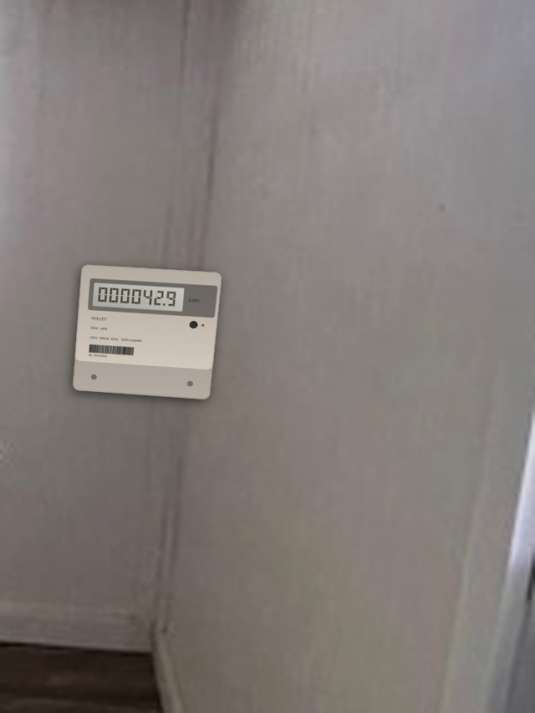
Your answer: 42.9kWh
